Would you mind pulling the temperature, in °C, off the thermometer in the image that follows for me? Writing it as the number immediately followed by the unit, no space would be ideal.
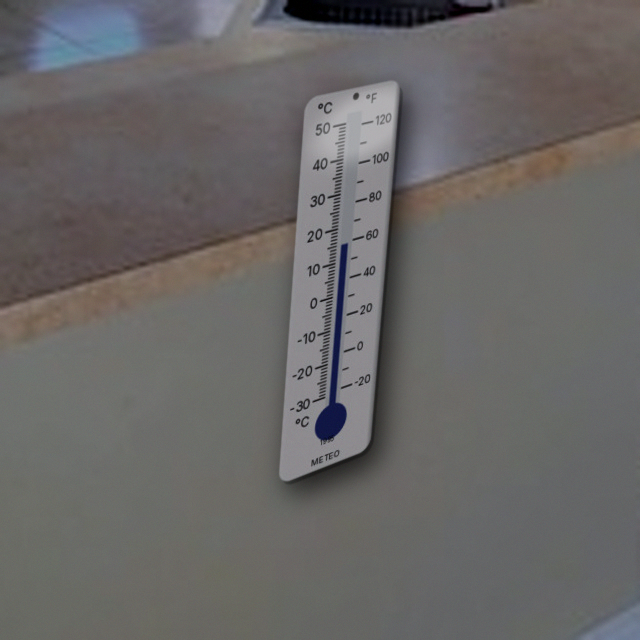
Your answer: 15°C
